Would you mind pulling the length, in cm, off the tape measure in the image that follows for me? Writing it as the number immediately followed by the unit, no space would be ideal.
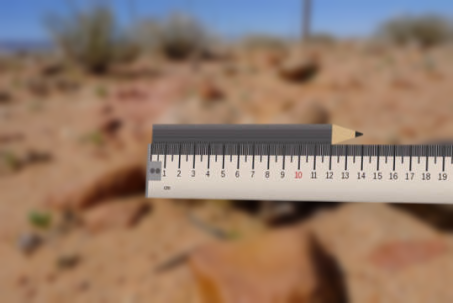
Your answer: 14cm
